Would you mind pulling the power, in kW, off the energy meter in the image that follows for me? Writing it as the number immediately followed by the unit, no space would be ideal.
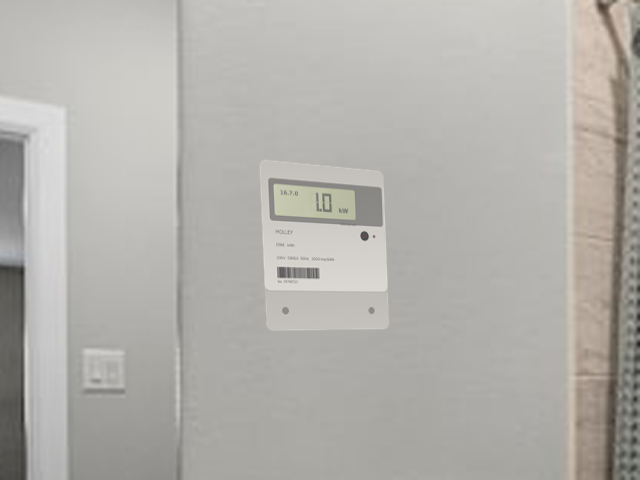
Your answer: 1.0kW
